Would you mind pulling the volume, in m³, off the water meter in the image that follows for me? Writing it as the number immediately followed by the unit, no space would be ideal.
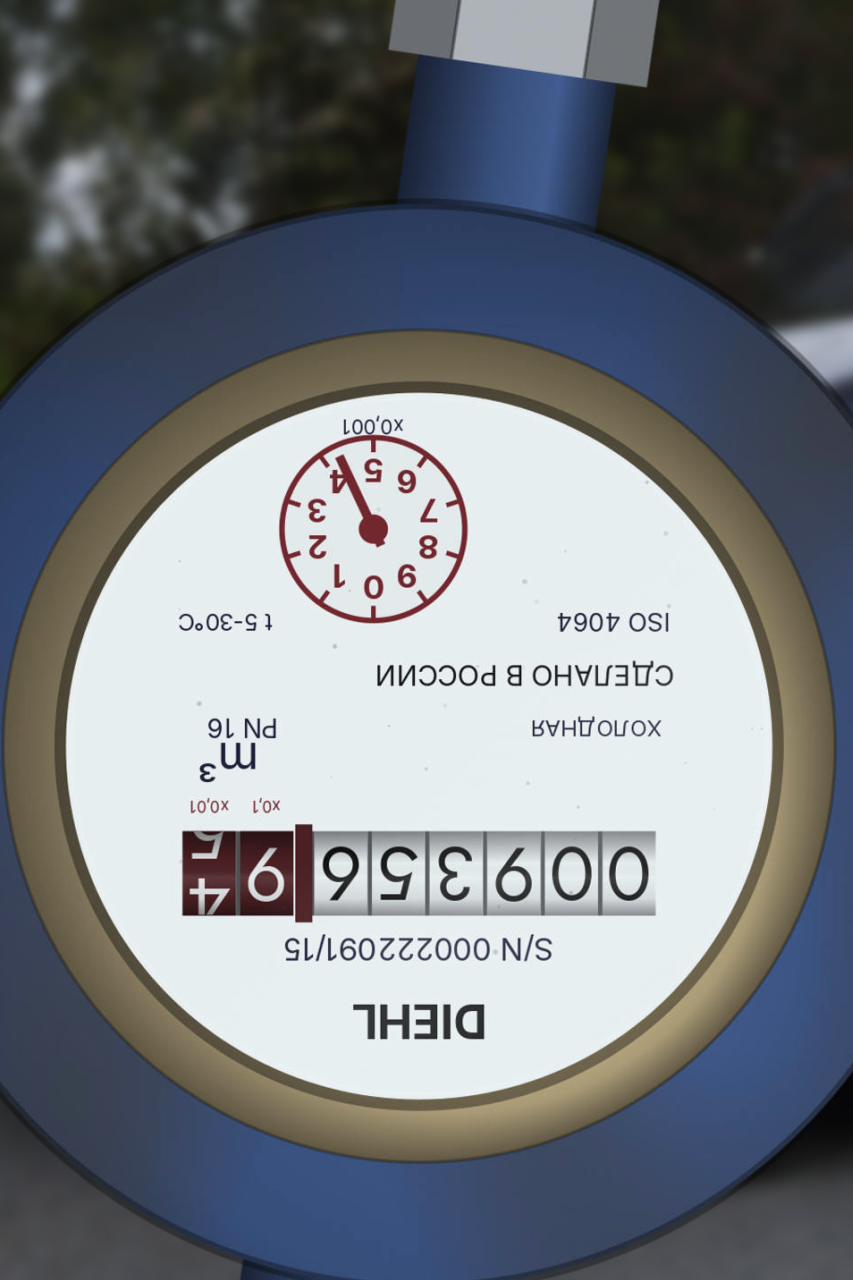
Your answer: 9356.944m³
